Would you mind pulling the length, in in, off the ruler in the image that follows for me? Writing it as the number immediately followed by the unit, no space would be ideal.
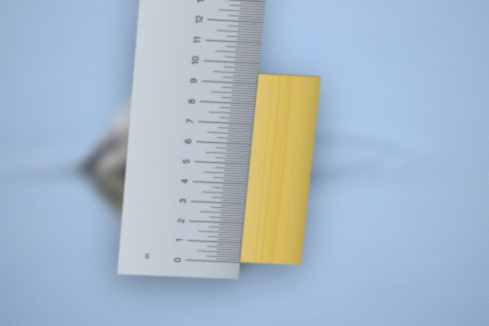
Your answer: 9.5in
